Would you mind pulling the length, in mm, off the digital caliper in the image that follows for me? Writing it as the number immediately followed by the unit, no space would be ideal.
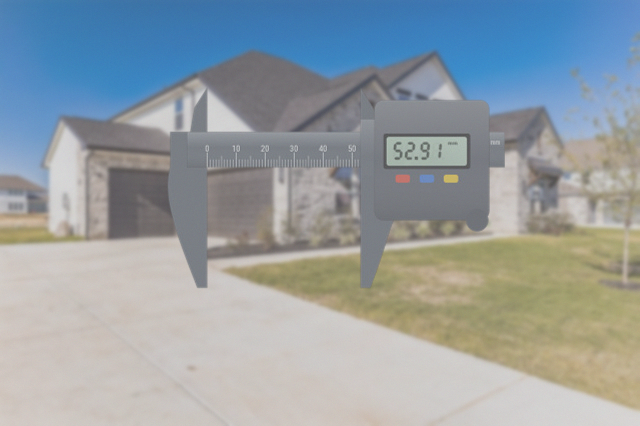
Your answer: 52.91mm
